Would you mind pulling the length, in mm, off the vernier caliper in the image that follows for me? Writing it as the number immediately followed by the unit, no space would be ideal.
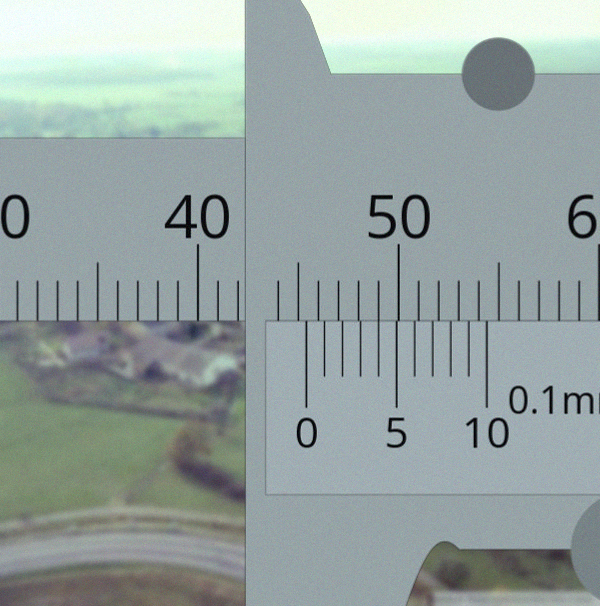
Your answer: 45.4mm
